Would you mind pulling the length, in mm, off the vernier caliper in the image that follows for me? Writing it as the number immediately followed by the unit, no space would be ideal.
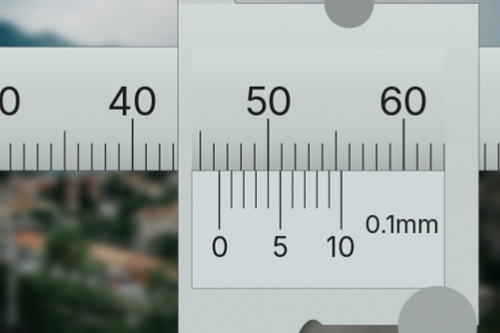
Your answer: 46.4mm
